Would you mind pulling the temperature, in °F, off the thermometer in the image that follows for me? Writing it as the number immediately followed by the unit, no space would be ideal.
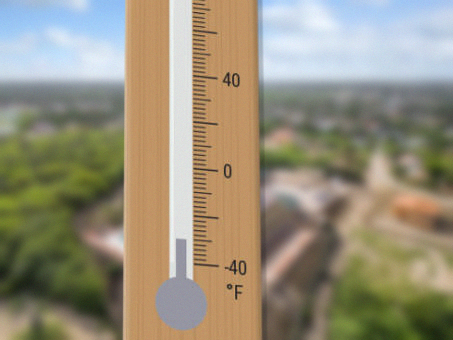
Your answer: -30°F
